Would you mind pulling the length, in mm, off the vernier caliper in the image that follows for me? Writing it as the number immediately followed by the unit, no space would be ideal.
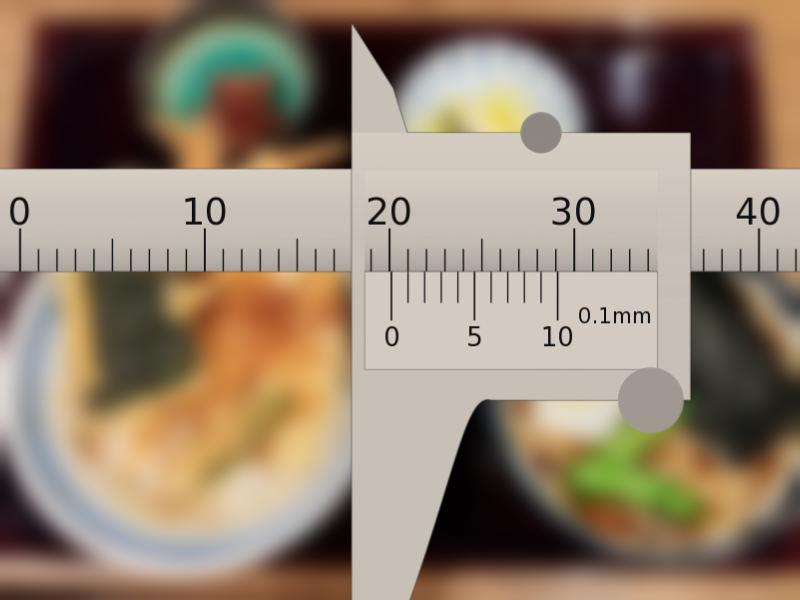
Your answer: 20.1mm
